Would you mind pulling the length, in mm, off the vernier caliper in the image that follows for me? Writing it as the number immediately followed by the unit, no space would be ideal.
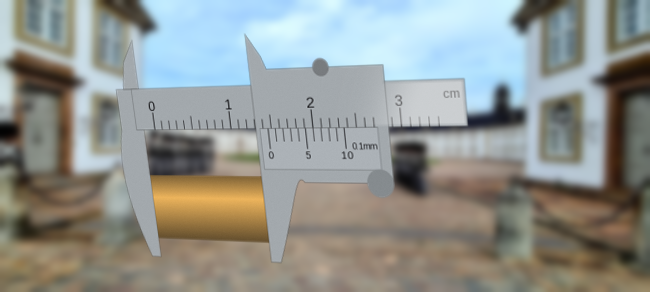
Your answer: 14.6mm
